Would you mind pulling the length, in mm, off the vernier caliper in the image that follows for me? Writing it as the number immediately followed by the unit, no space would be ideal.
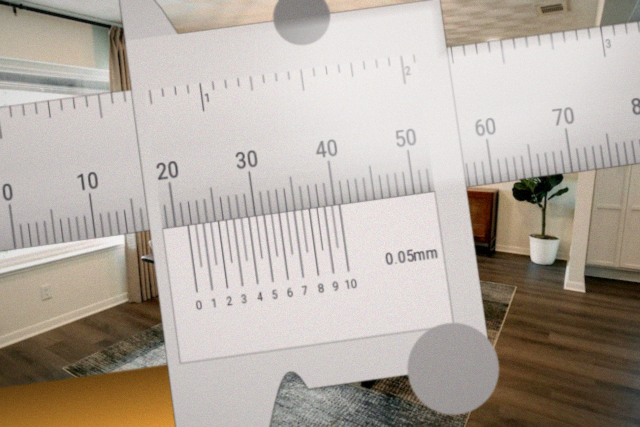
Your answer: 21.6mm
